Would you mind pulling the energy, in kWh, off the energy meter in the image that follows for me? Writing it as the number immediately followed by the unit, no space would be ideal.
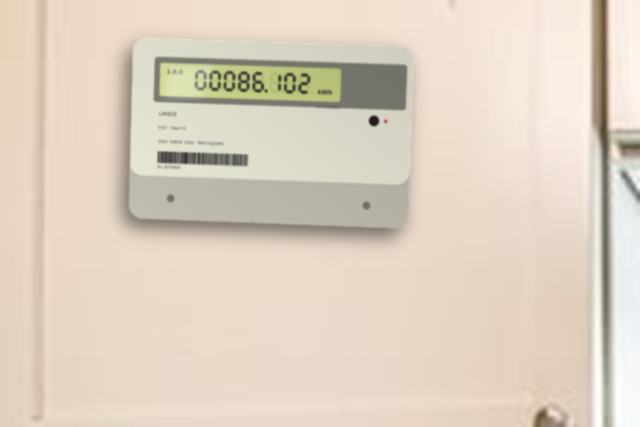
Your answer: 86.102kWh
